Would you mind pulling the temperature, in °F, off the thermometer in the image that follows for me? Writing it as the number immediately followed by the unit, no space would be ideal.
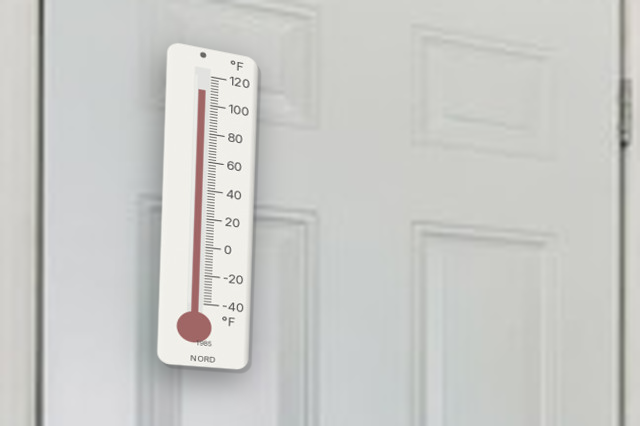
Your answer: 110°F
